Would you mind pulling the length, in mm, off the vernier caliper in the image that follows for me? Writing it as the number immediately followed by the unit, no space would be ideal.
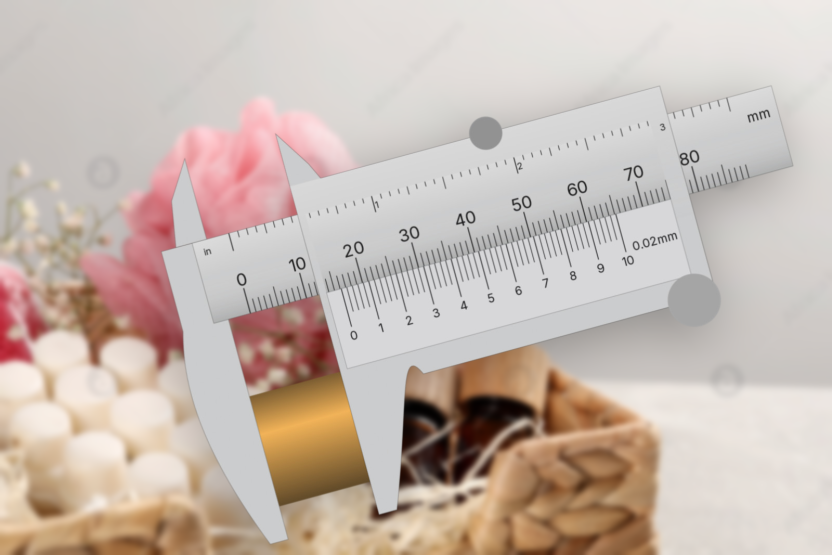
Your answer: 16.2mm
